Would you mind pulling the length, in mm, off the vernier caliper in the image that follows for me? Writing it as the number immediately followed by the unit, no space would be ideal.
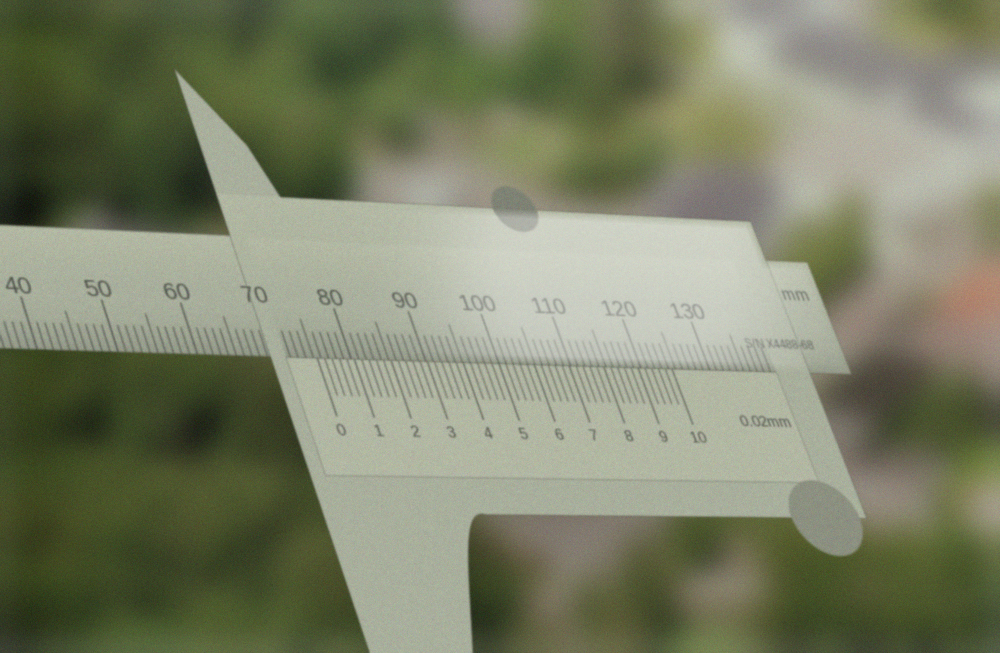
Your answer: 75.5mm
